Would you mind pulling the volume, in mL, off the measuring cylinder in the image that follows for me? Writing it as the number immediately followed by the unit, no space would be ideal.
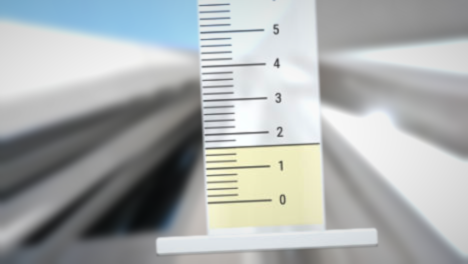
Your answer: 1.6mL
